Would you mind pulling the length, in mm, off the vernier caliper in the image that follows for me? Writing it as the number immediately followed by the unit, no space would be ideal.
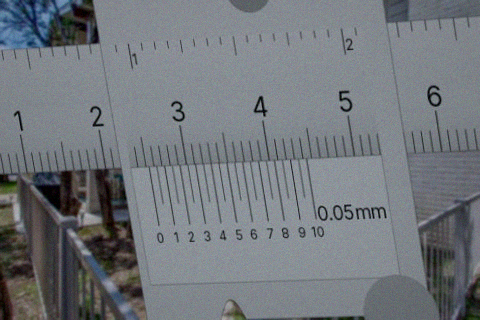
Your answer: 25.4mm
